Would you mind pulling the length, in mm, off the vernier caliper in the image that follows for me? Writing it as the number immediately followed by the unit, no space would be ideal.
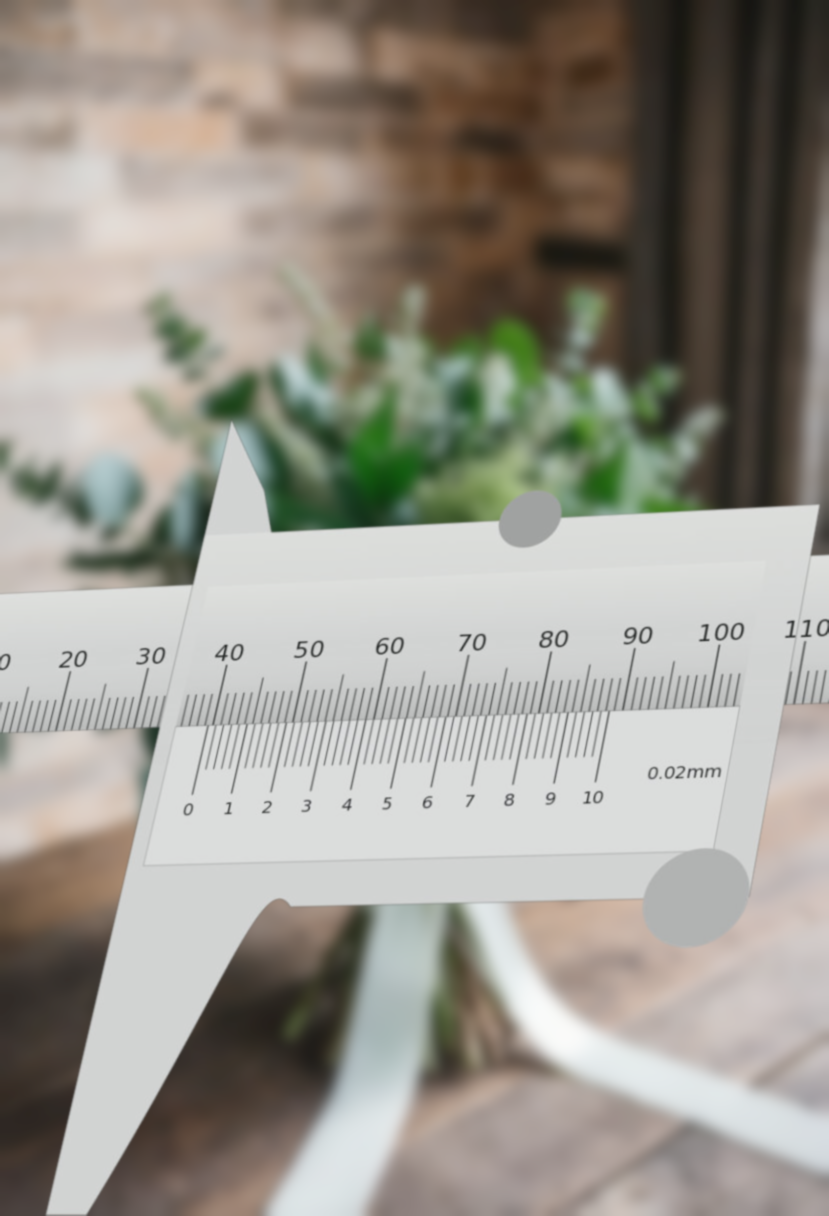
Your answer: 39.4mm
